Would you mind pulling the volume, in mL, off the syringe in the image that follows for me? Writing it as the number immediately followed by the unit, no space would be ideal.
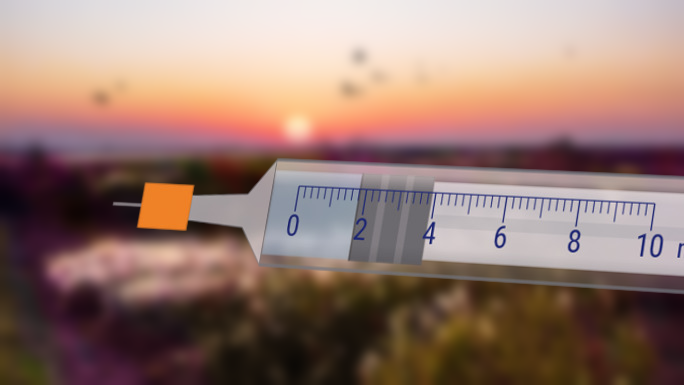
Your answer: 1.8mL
